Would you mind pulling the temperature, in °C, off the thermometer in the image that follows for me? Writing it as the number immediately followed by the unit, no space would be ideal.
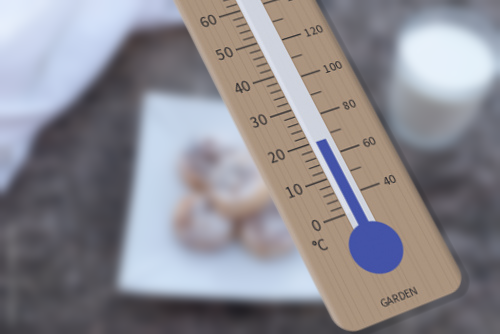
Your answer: 20°C
